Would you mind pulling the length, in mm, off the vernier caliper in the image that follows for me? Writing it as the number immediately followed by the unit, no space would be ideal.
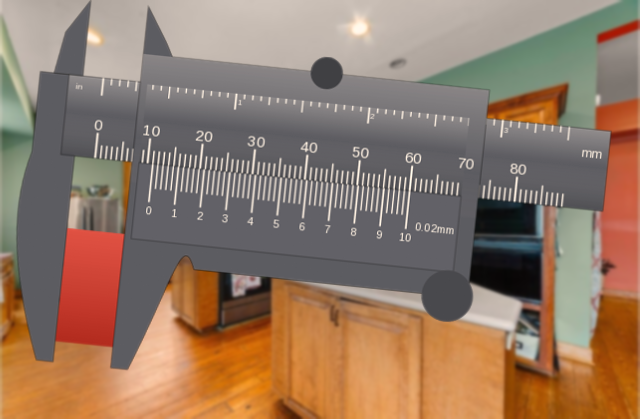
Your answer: 11.0mm
